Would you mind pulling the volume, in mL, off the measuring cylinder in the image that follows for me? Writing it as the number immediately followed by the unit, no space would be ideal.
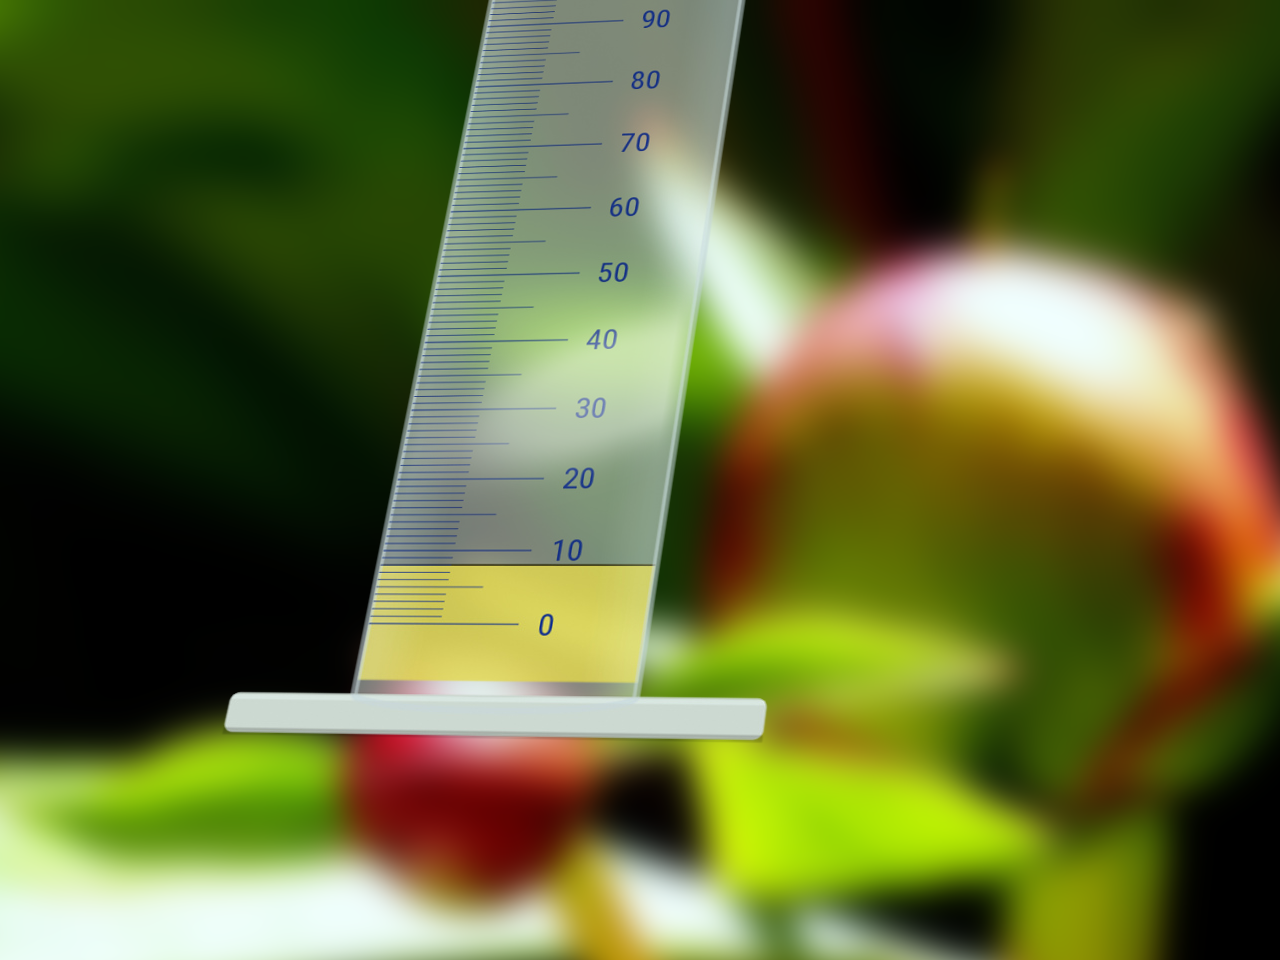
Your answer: 8mL
